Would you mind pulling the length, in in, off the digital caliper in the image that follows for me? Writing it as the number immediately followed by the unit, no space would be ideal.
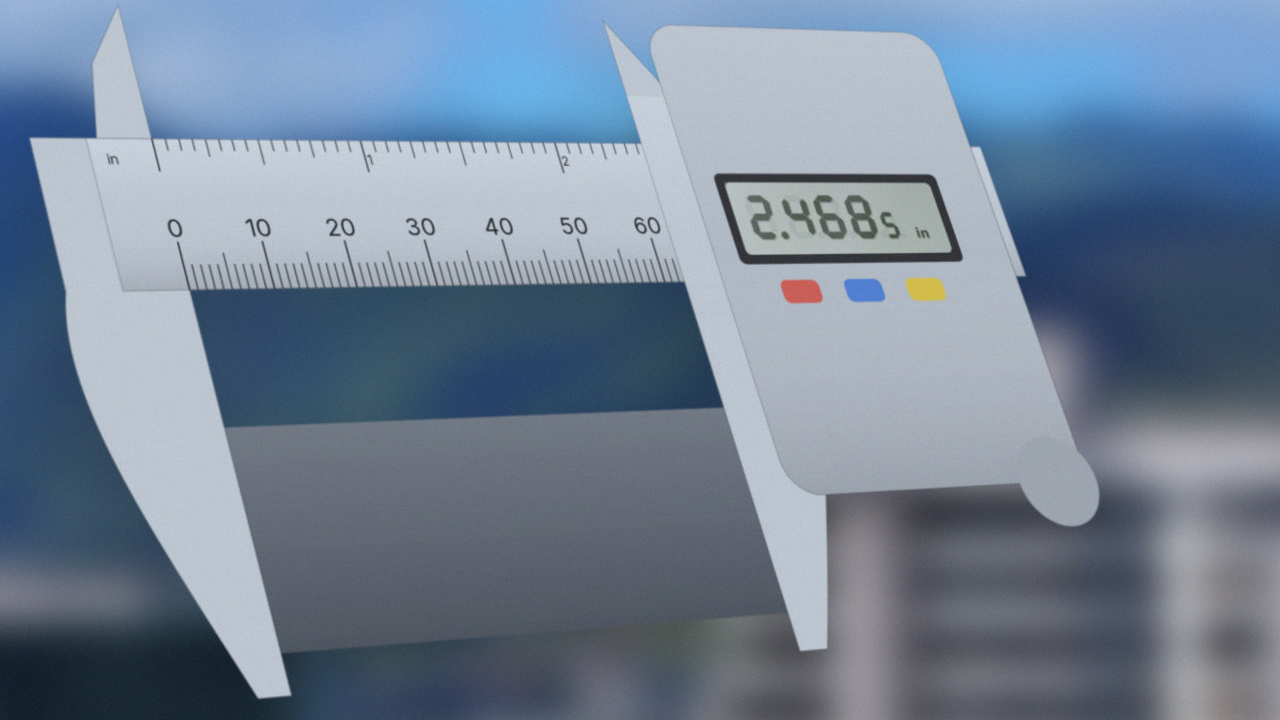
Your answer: 2.4685in
